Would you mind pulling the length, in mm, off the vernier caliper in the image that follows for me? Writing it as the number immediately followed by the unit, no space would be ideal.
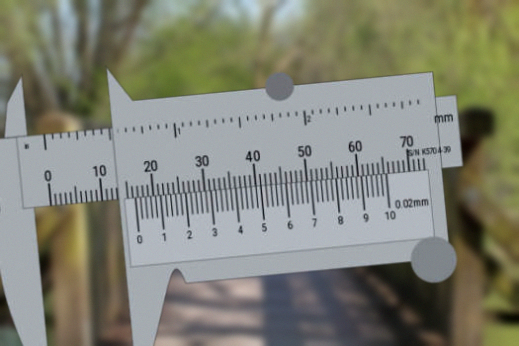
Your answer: 16.5mm
